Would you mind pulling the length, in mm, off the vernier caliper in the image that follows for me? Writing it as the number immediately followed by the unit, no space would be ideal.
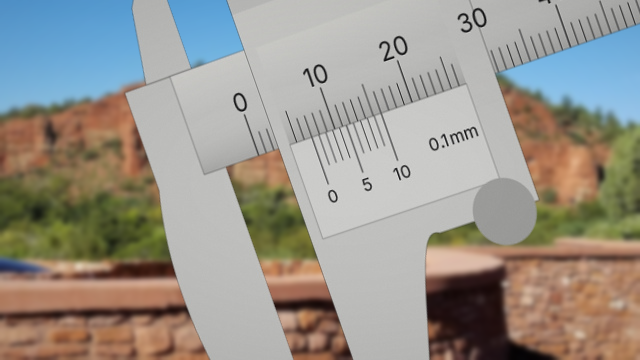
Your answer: 7.0mm
